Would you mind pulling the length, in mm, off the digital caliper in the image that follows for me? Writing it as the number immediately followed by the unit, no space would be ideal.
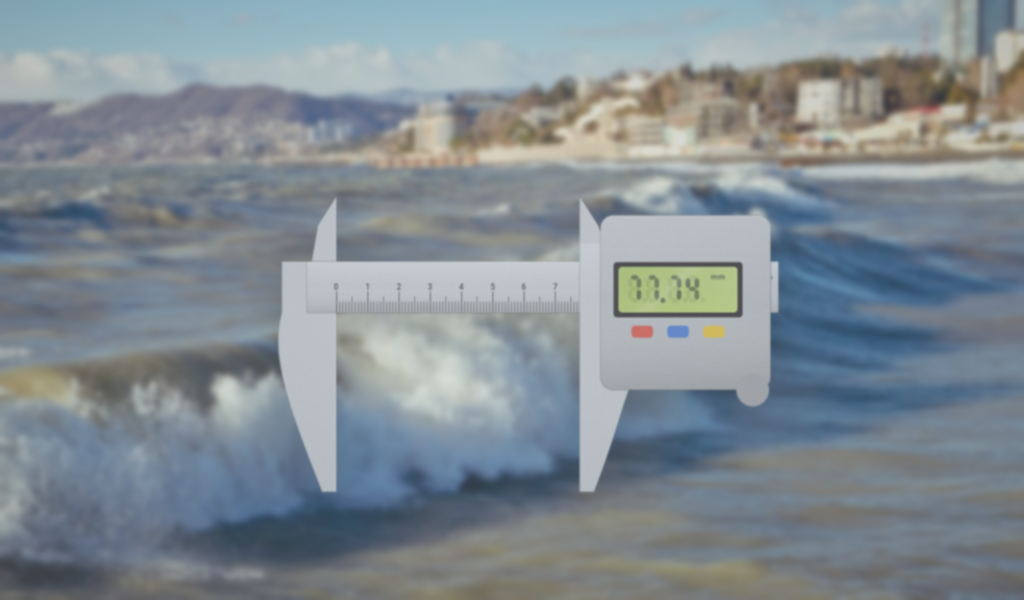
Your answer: 77.74mm
